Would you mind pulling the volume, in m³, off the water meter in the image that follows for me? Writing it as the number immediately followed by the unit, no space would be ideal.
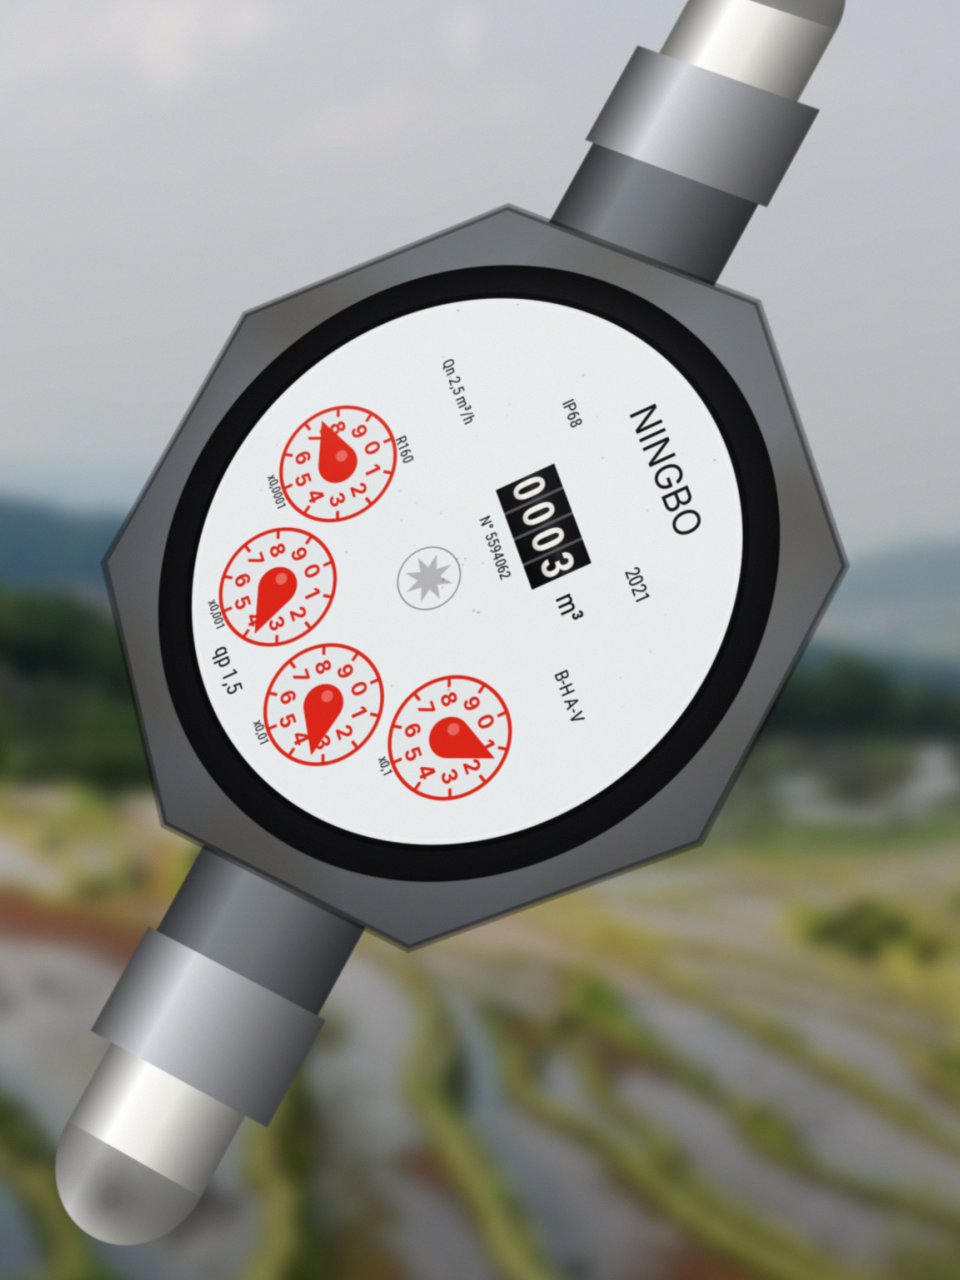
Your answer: 3.1337m³
